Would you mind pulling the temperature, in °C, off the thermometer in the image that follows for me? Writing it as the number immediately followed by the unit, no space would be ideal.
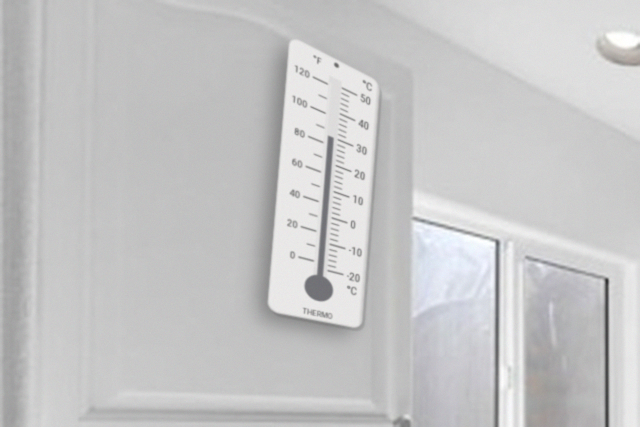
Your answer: 30°C
